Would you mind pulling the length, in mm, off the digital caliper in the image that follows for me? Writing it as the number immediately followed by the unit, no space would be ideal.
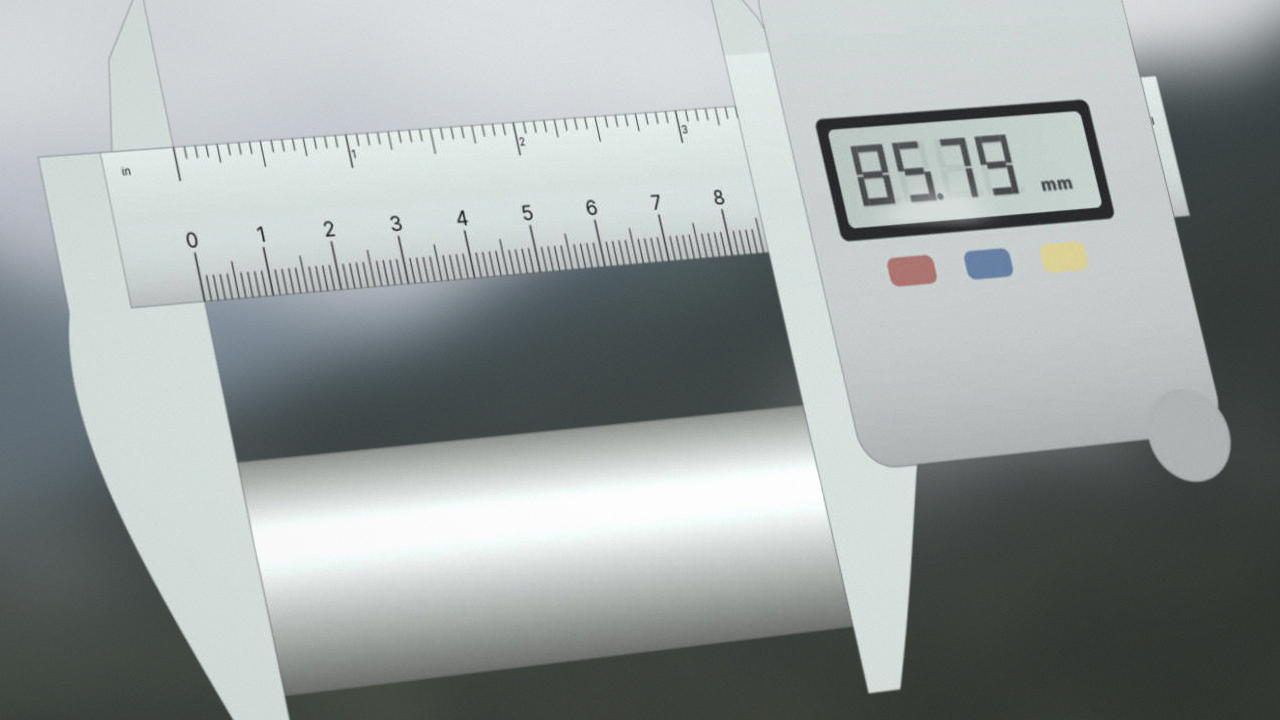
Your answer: 85.79mm
